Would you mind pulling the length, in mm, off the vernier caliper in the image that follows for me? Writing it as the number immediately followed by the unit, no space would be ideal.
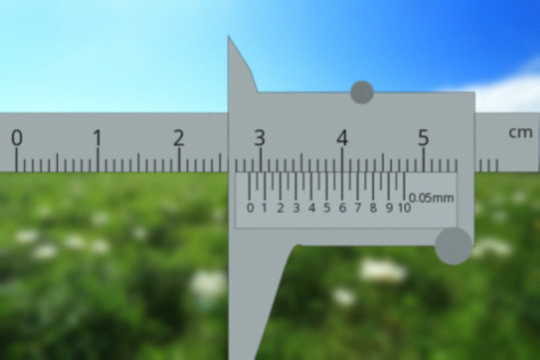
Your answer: 28.6mm
